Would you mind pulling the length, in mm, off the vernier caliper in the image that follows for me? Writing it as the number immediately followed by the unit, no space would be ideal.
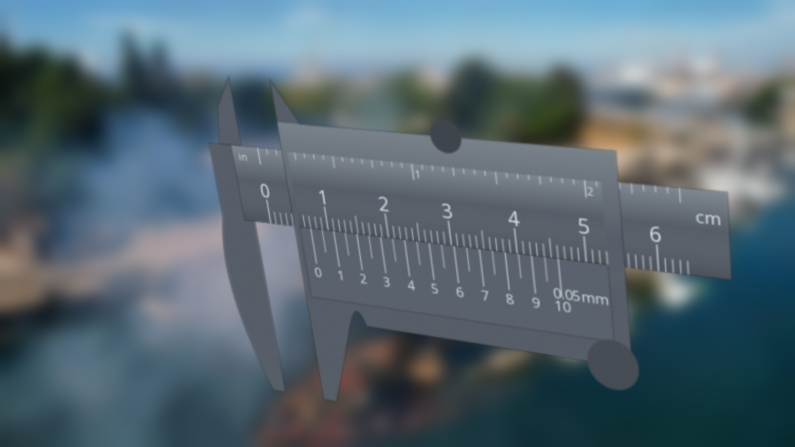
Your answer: 7.0mm
